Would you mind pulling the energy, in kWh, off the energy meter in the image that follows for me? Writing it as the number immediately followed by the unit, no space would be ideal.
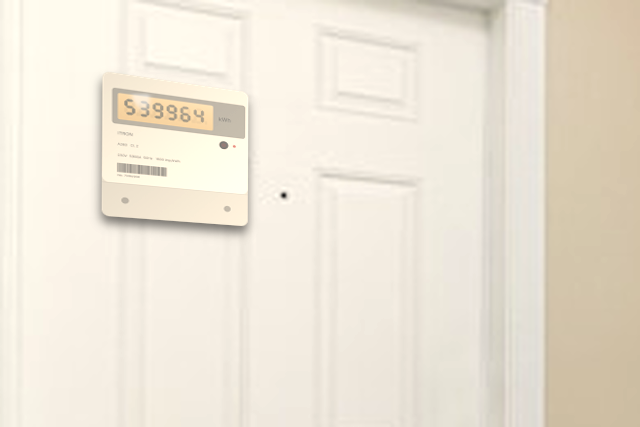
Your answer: 539964kWh
